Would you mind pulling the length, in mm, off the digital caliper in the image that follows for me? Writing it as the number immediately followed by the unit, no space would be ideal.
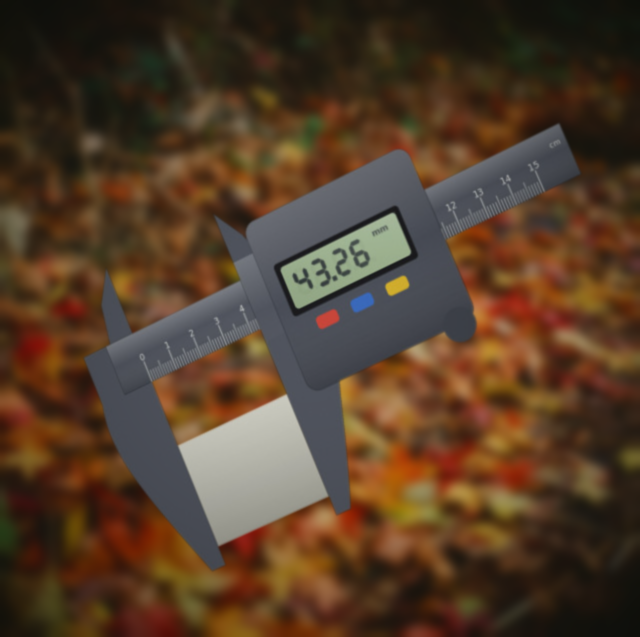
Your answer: 43.26mm
